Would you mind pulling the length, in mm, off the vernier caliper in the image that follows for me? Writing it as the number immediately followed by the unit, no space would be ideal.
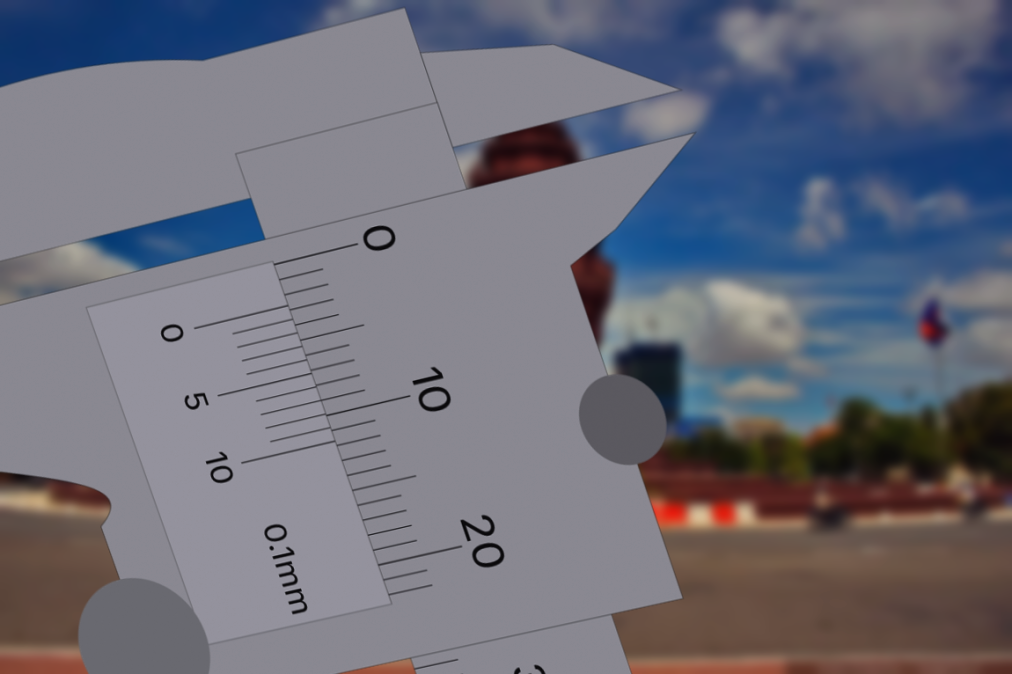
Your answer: 2.7mm
